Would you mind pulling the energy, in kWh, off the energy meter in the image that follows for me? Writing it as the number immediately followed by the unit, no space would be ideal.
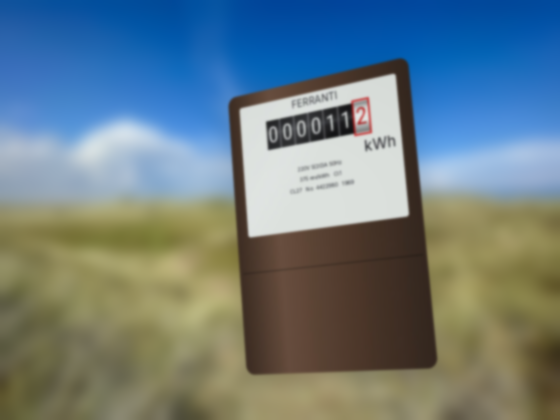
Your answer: 11.2kWh
